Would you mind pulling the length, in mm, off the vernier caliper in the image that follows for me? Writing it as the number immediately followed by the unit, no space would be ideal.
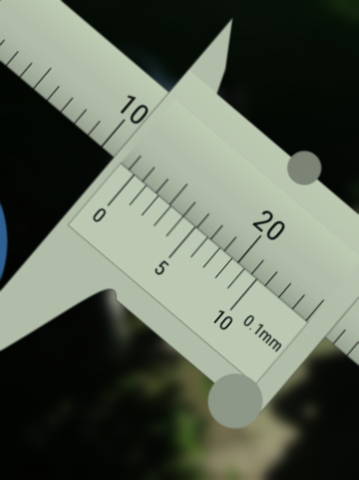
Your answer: 12.4mm
